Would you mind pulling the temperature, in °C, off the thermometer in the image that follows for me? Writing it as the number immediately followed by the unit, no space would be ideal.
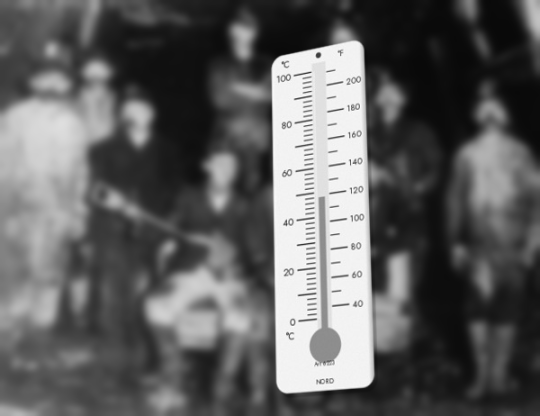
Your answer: 48°C
